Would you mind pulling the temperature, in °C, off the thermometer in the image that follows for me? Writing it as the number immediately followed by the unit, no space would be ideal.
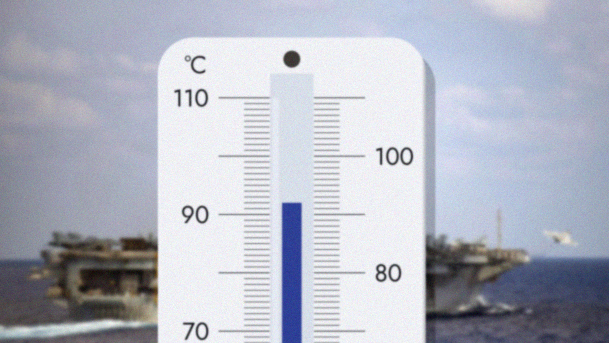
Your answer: 92°C
